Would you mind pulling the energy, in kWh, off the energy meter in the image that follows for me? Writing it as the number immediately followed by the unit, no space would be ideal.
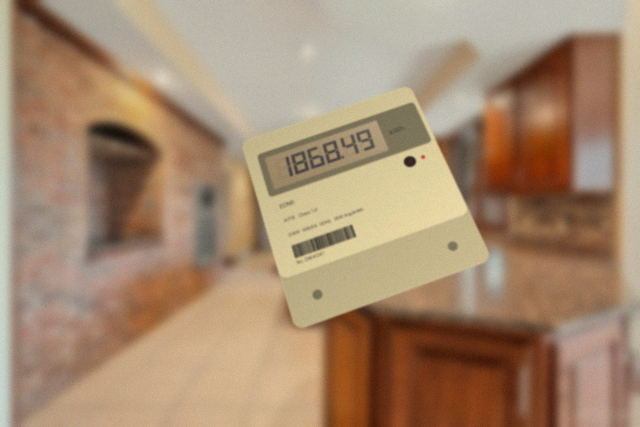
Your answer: 1868.49kWh
